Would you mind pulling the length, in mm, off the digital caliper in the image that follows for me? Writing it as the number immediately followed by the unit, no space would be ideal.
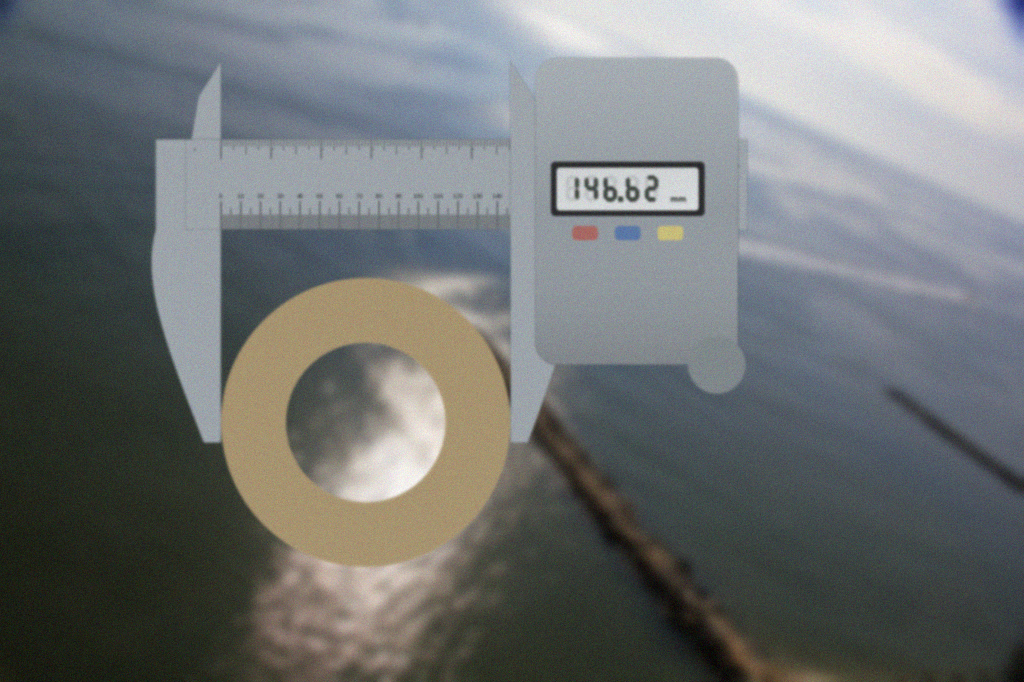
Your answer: 146.62mm
